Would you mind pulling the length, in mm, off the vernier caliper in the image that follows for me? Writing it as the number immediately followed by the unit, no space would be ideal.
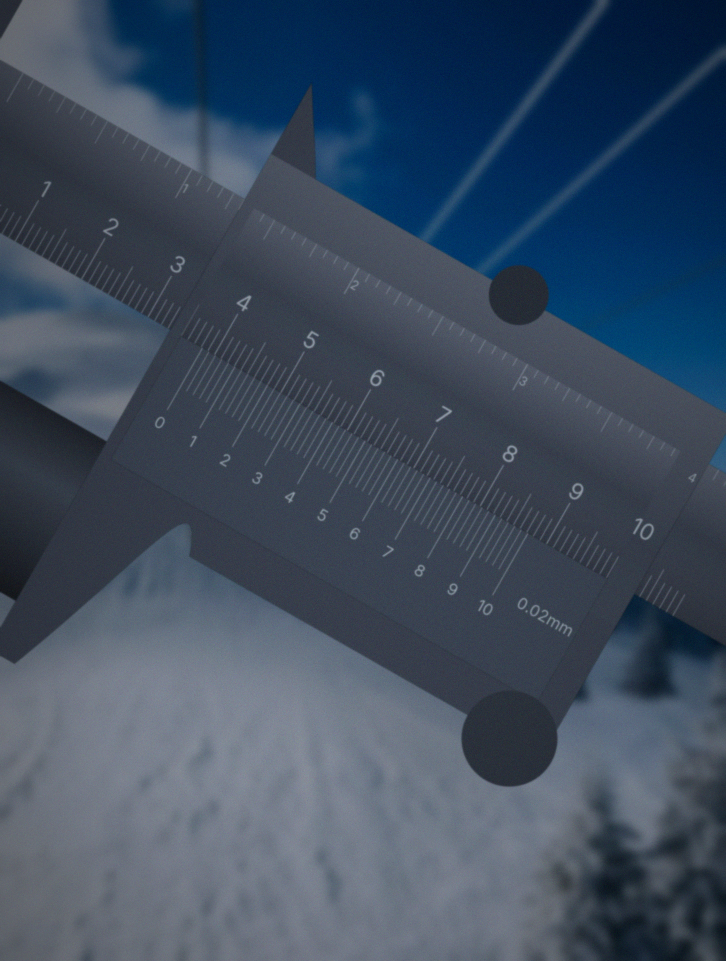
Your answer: 38.2mm
